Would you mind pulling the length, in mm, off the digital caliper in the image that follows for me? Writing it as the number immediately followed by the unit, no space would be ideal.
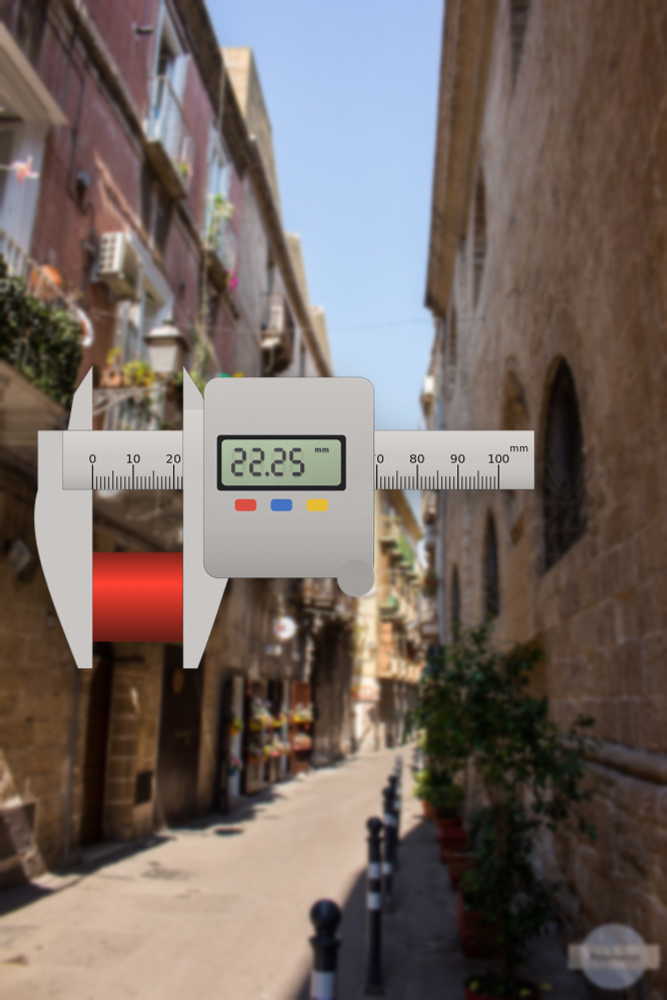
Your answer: 22.25mm
